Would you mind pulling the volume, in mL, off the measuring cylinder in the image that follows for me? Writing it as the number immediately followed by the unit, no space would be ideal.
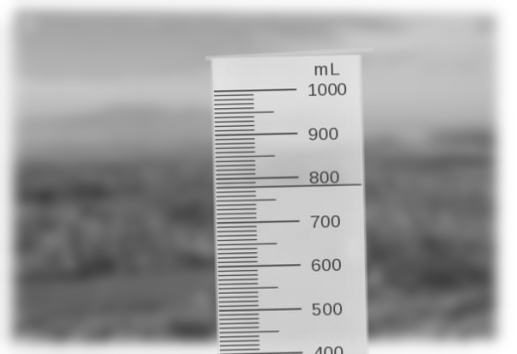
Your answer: 780mL
